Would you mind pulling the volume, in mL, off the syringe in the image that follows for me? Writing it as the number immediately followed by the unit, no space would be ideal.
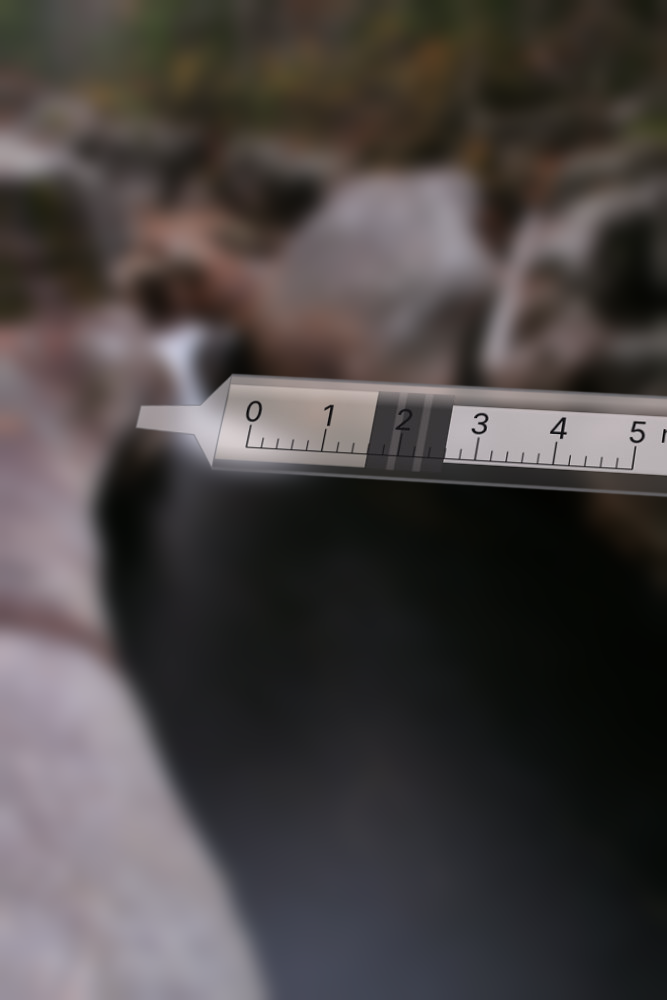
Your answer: 1.6mL
